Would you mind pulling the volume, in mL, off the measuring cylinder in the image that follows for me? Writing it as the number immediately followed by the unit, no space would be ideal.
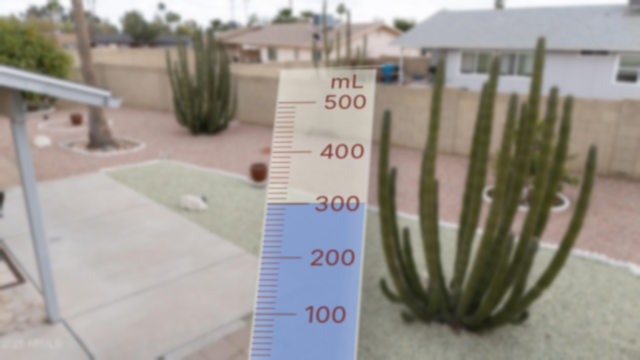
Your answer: 300mL
